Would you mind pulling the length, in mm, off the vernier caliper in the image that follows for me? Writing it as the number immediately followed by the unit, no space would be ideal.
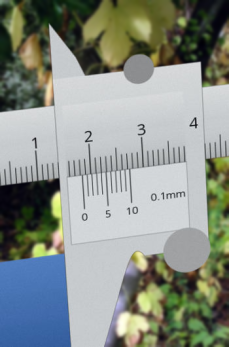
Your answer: 18.4mm
